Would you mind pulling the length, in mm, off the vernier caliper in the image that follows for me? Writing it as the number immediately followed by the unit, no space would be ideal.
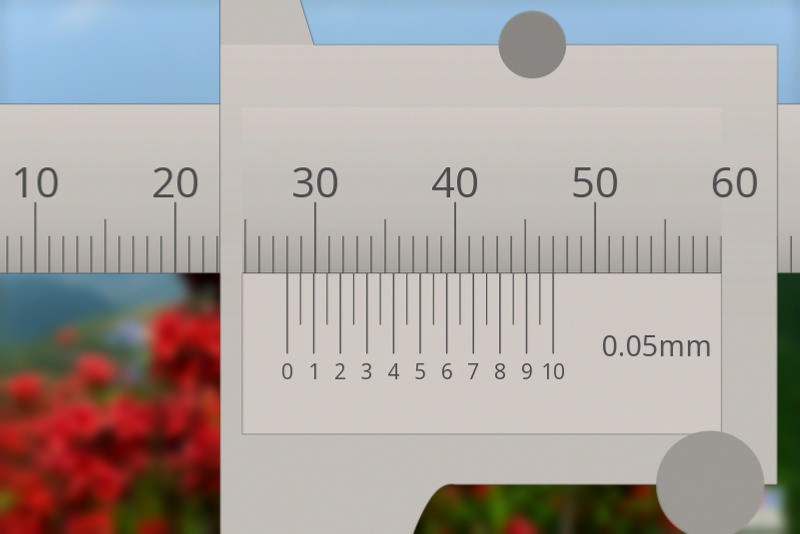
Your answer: 28.0mm
